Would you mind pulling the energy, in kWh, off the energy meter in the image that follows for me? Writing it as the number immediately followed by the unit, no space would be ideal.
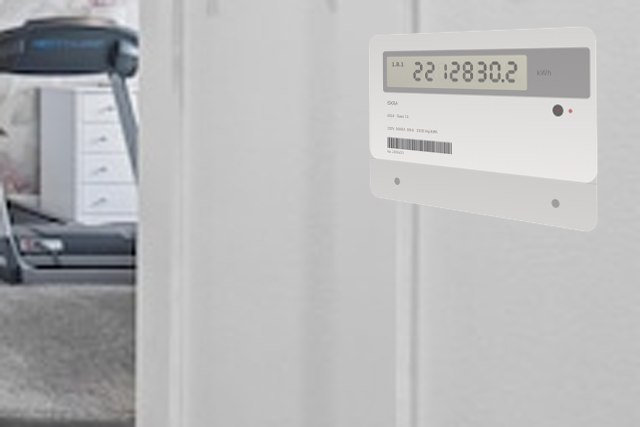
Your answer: 2212830.2kWh
